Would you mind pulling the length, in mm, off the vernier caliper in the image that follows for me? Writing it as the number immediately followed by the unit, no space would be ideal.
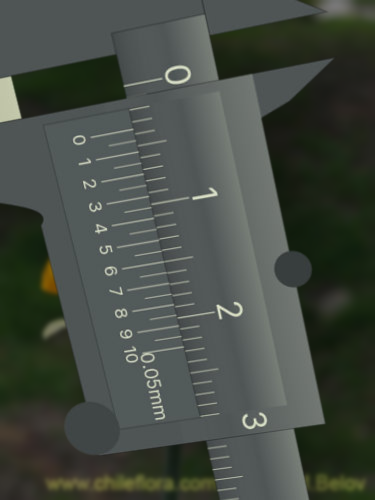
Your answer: 3.6mm
